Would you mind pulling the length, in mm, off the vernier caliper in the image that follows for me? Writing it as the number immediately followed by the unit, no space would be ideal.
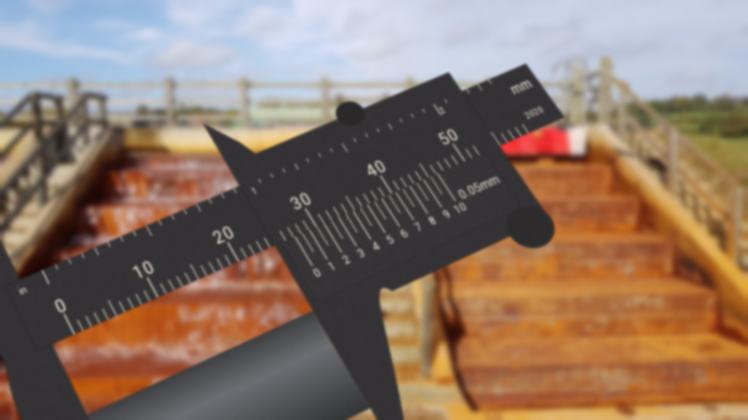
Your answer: 27.2mm
